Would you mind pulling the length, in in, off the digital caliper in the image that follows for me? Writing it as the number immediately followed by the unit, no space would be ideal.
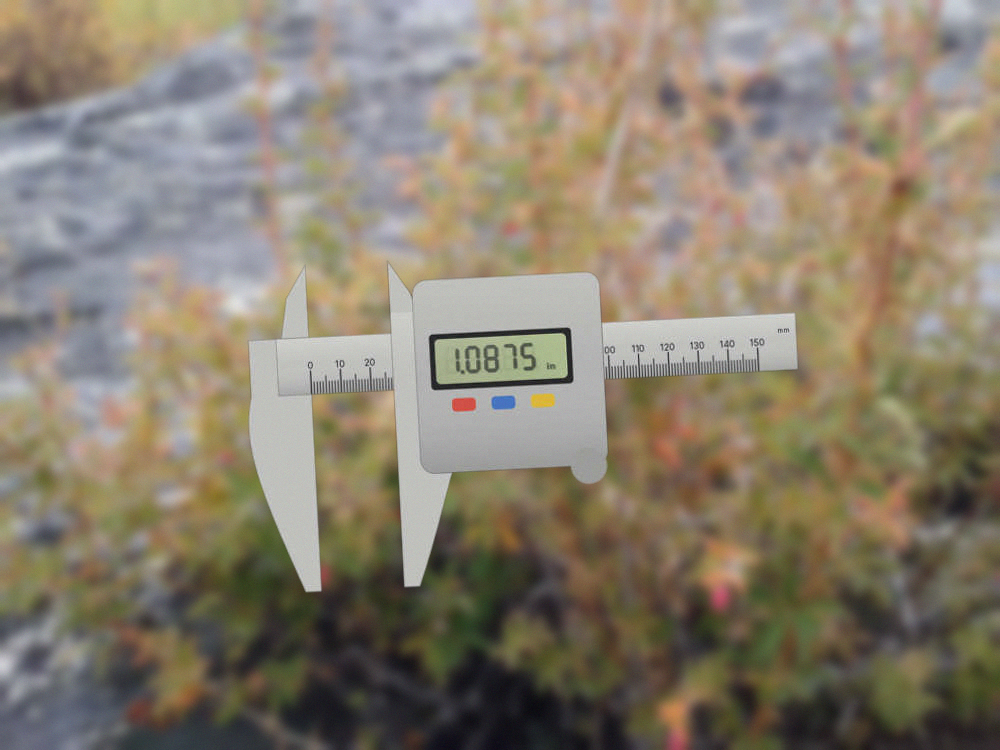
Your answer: 1.0875in
